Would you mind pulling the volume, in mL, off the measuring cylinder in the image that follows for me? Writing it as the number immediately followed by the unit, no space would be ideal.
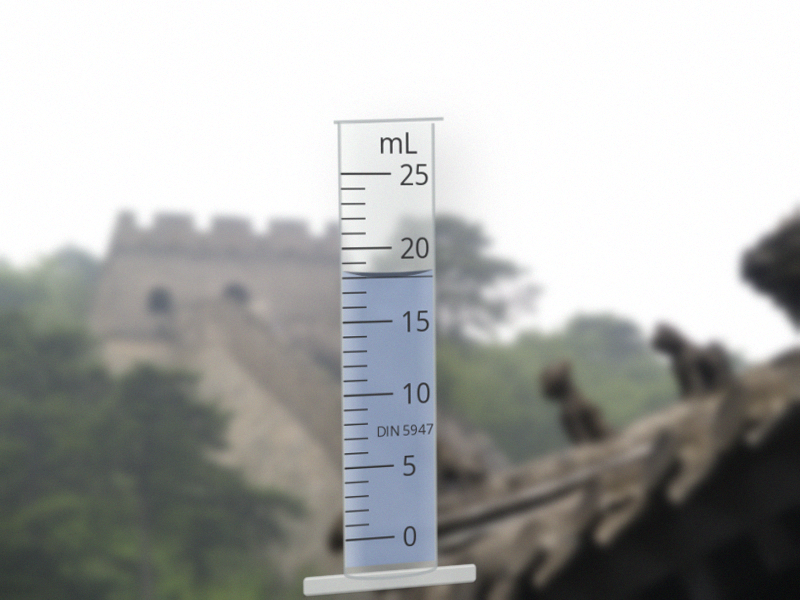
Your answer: 18mL
